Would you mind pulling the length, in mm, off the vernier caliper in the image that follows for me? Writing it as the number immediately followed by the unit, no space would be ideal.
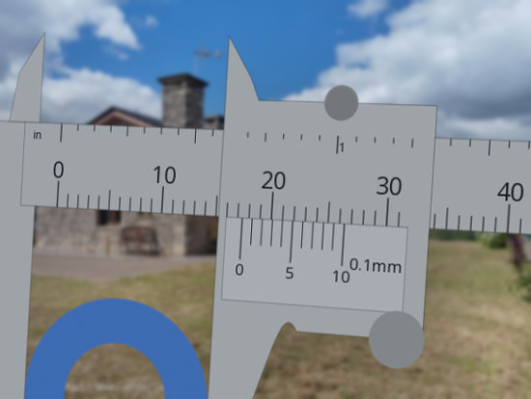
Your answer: 17.4mm
